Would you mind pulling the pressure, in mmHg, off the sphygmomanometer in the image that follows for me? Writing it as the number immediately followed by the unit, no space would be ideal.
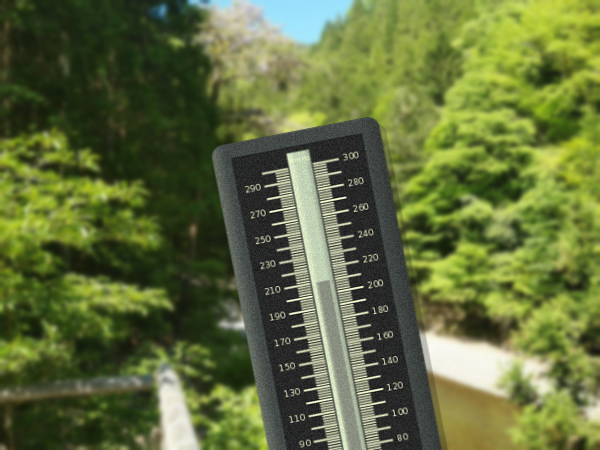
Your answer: 210mmHg
